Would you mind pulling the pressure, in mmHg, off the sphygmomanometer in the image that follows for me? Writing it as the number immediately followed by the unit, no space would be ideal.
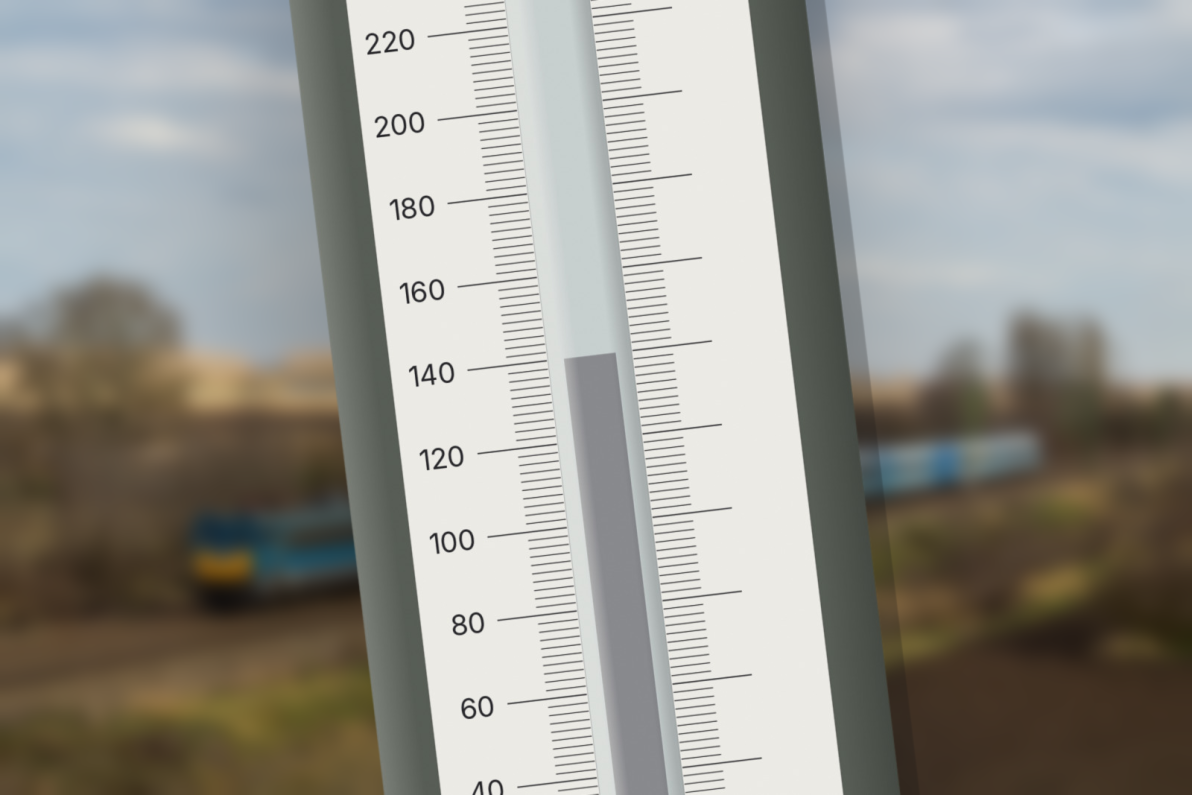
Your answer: 140mmHg
